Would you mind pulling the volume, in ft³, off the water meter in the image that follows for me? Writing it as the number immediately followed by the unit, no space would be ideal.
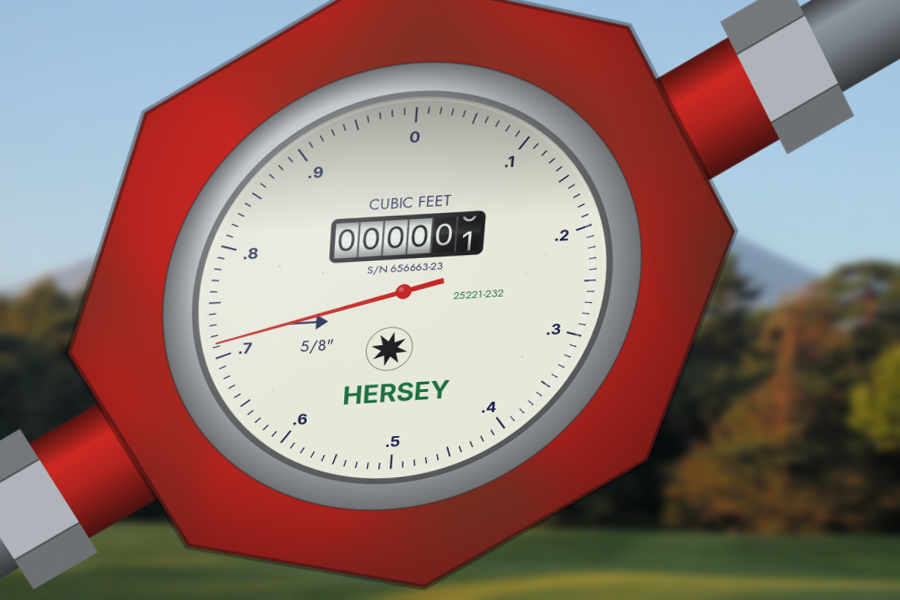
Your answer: 0.71ft³
